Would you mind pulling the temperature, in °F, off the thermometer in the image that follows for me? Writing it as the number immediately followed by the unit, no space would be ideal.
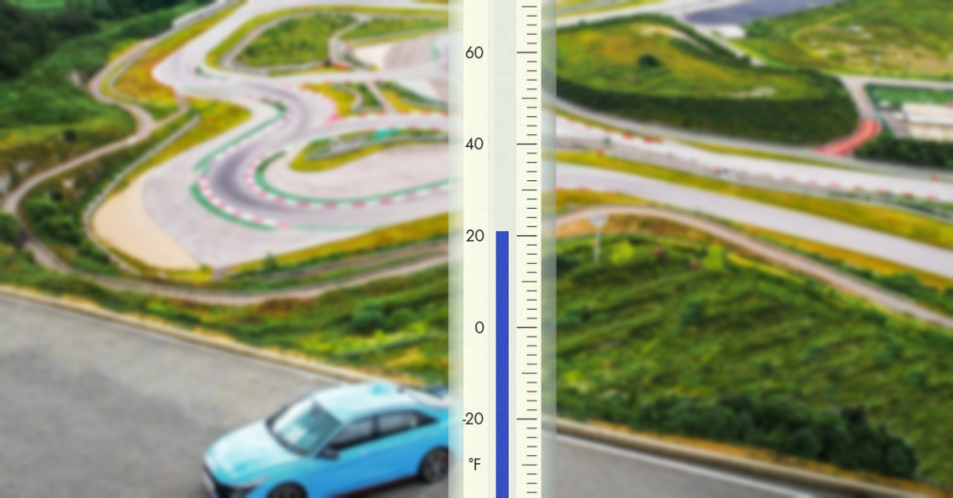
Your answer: 21°F
